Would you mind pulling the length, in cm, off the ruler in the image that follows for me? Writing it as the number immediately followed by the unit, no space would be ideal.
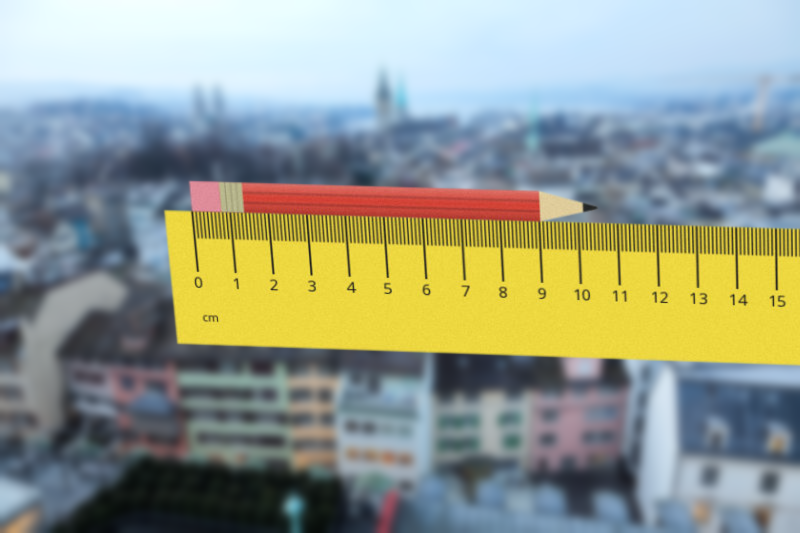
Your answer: 10.5cm
